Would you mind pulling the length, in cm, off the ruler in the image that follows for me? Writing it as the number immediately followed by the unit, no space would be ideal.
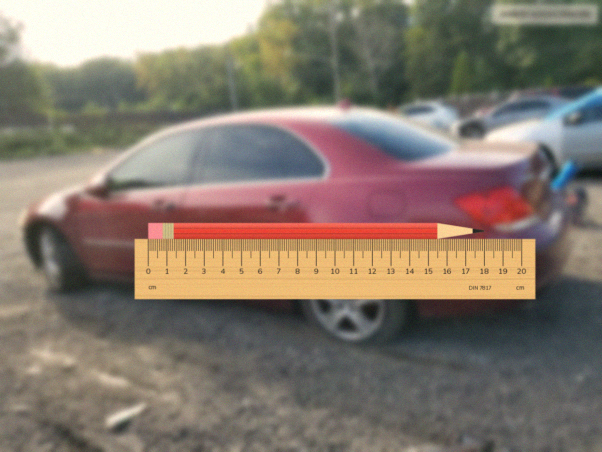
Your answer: 18cm
